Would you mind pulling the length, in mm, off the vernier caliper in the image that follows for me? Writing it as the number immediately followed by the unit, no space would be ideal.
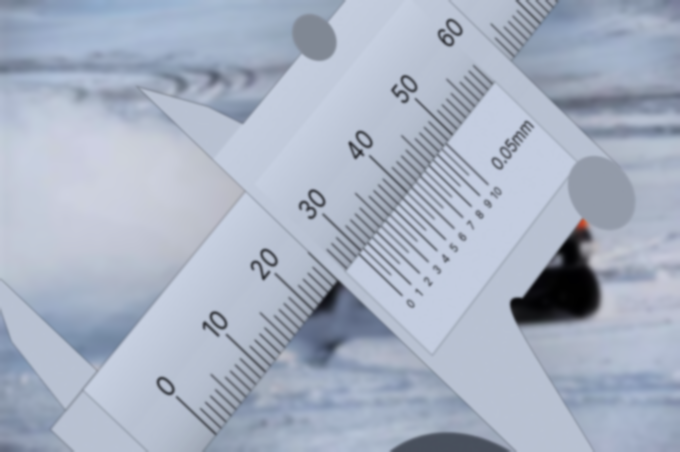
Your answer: 29.5mm
